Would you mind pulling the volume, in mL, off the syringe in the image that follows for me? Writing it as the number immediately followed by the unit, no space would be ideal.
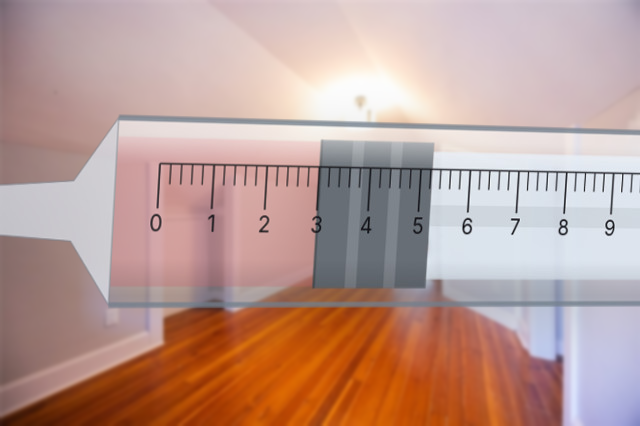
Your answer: 3mL
